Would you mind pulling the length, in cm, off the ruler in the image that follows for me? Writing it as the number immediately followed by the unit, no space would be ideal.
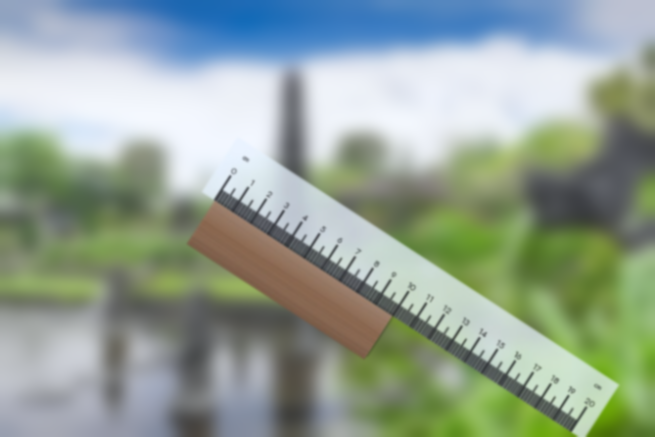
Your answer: 10cm
